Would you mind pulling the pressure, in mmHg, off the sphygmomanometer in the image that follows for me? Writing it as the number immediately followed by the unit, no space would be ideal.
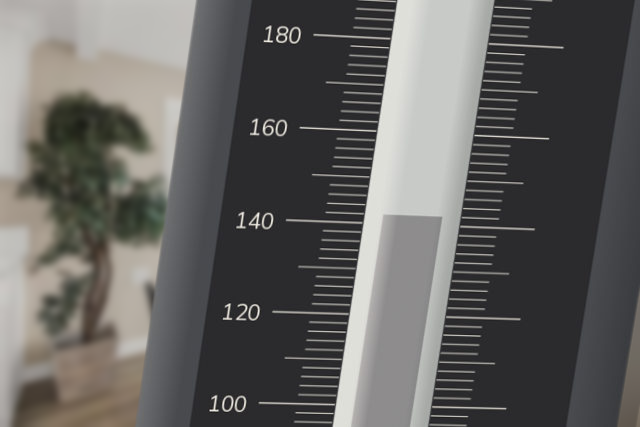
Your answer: 142mmHg
